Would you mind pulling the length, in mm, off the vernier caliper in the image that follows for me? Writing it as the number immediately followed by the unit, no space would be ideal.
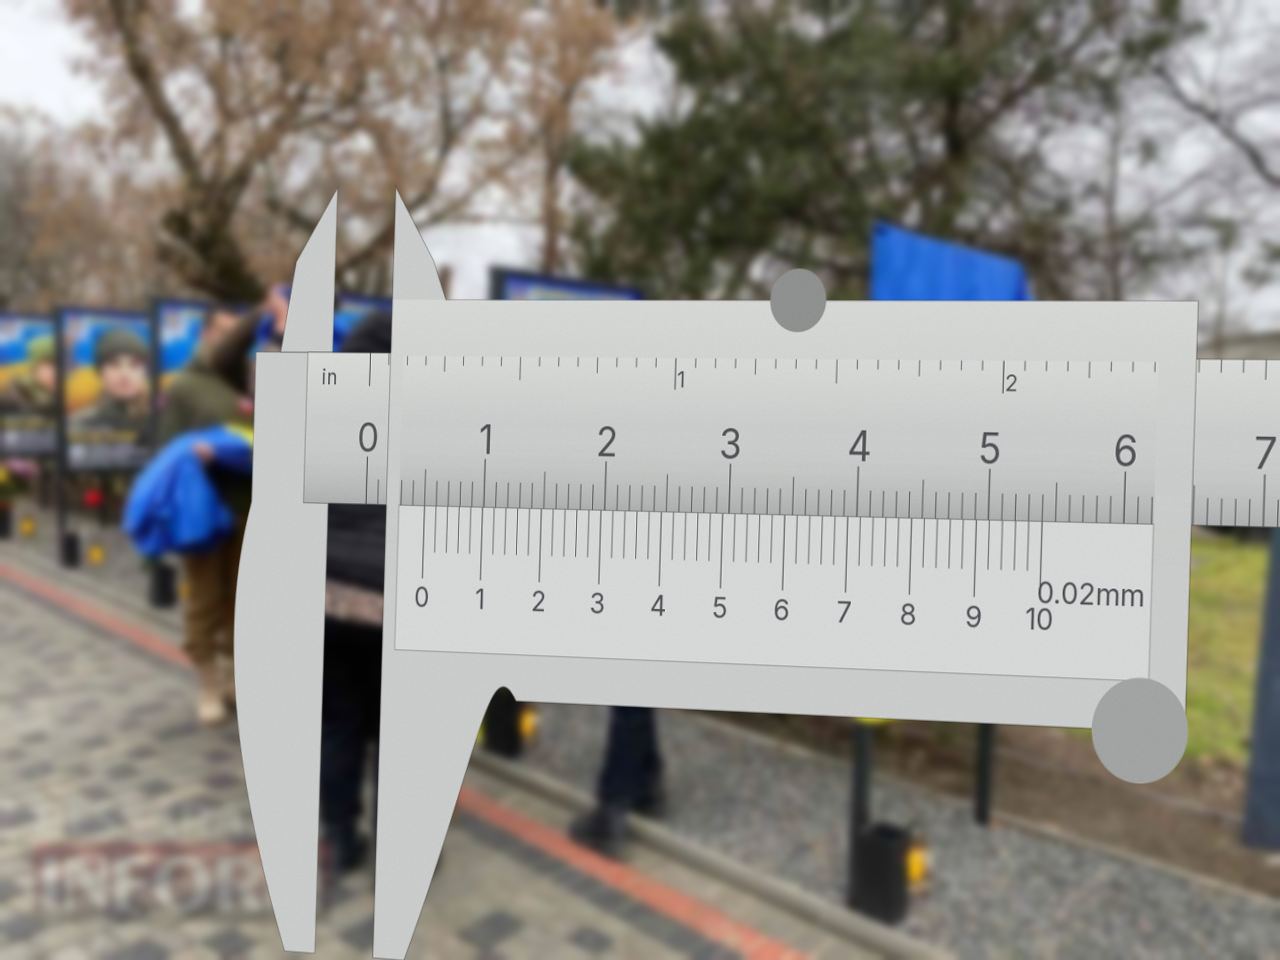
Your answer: 5.0mm
